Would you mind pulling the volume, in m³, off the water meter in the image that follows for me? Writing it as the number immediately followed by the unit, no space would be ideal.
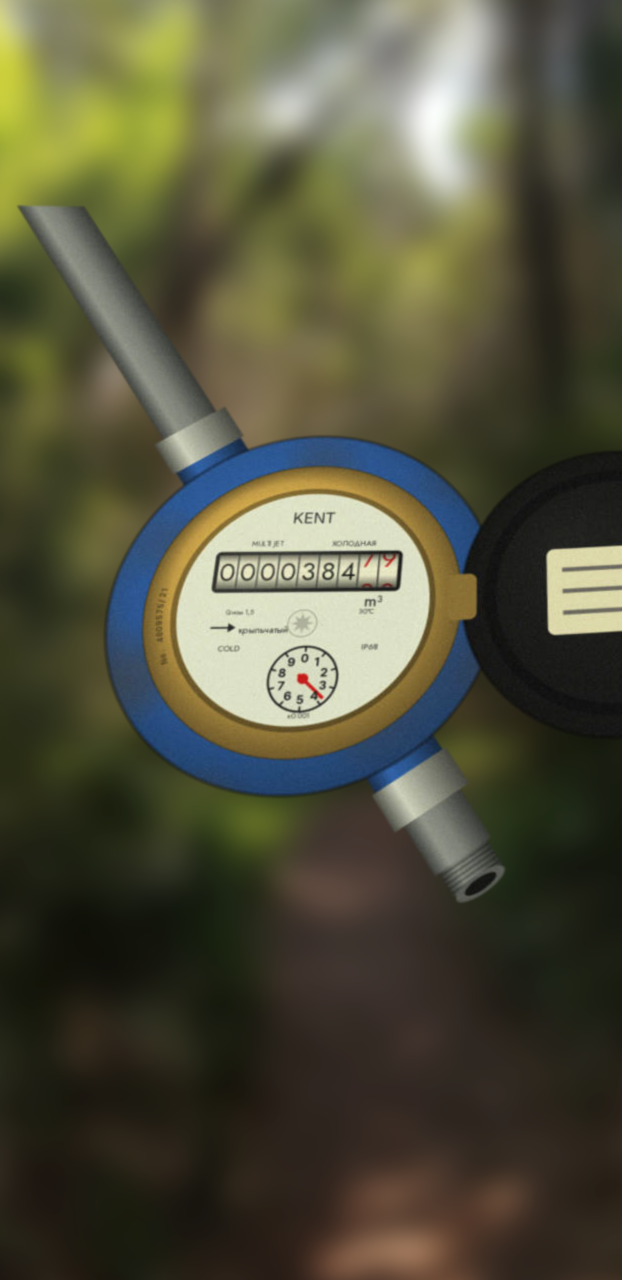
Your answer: 384.793m³
